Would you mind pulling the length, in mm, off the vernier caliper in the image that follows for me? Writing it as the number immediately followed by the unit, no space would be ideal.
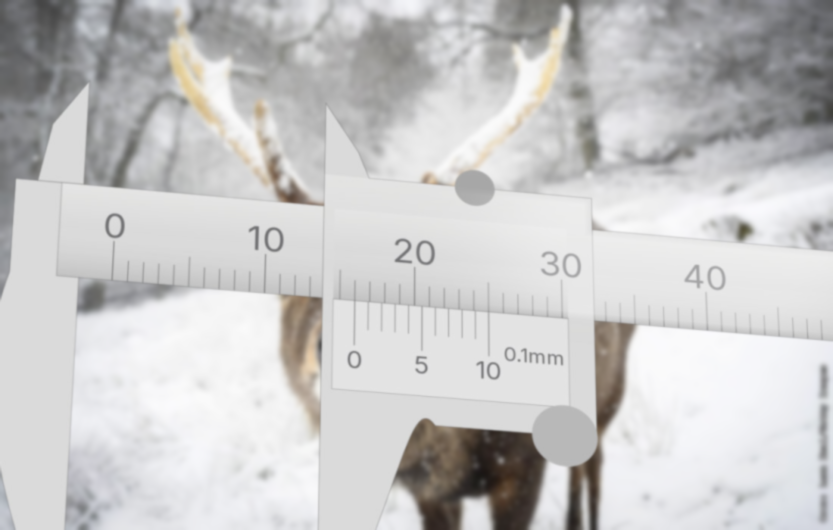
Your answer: 16.0mm
